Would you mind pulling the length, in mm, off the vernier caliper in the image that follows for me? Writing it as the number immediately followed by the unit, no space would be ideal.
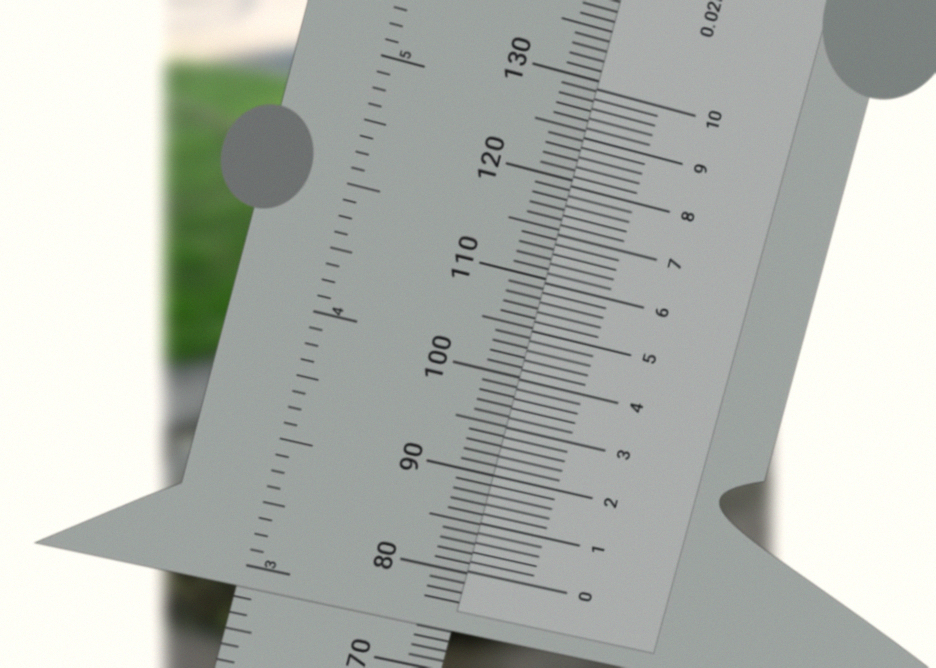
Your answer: 80.2mm
